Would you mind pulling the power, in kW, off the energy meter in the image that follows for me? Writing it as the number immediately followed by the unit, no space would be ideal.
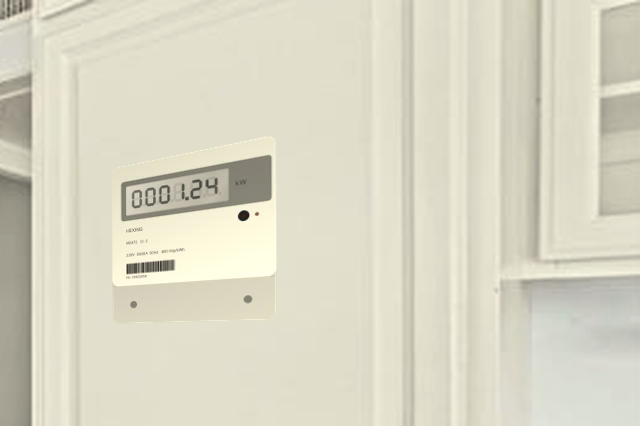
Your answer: 1.24kW
